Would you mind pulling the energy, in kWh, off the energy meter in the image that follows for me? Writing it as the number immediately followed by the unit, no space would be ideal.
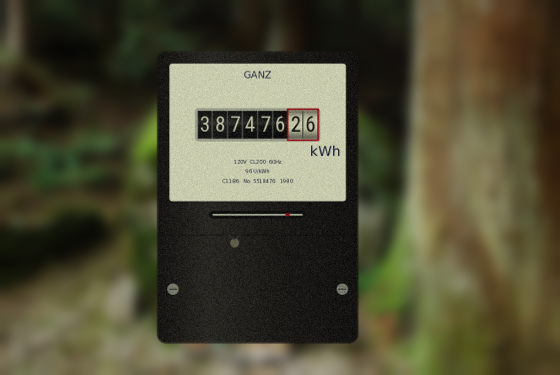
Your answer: 387476.26kWh
